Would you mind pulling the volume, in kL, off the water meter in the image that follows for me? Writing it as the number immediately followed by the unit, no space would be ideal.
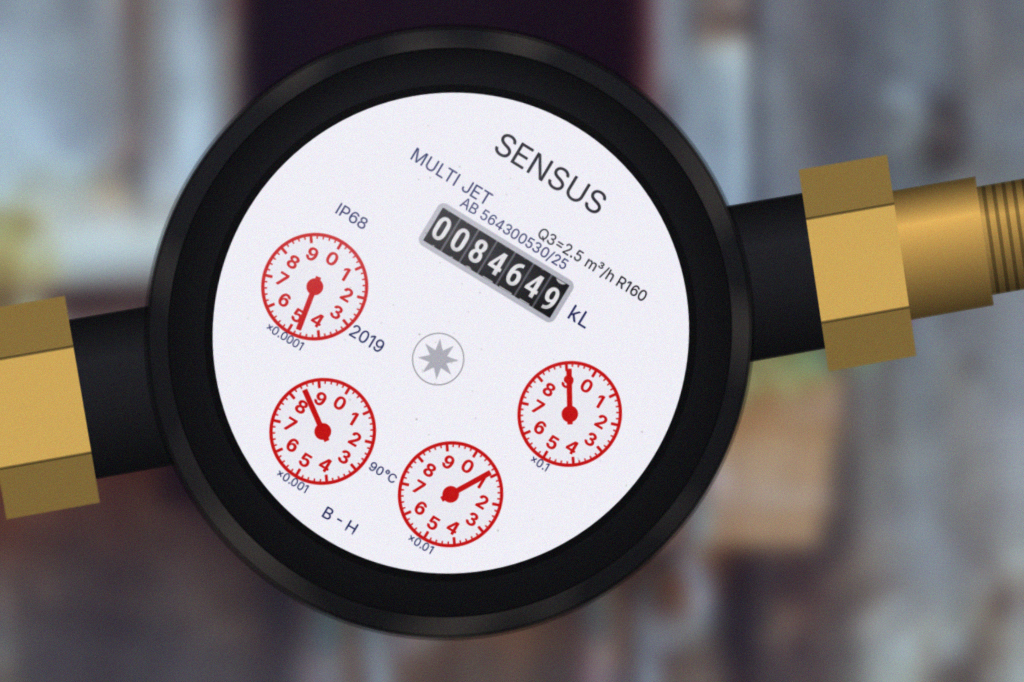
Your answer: 84648.9084kL
